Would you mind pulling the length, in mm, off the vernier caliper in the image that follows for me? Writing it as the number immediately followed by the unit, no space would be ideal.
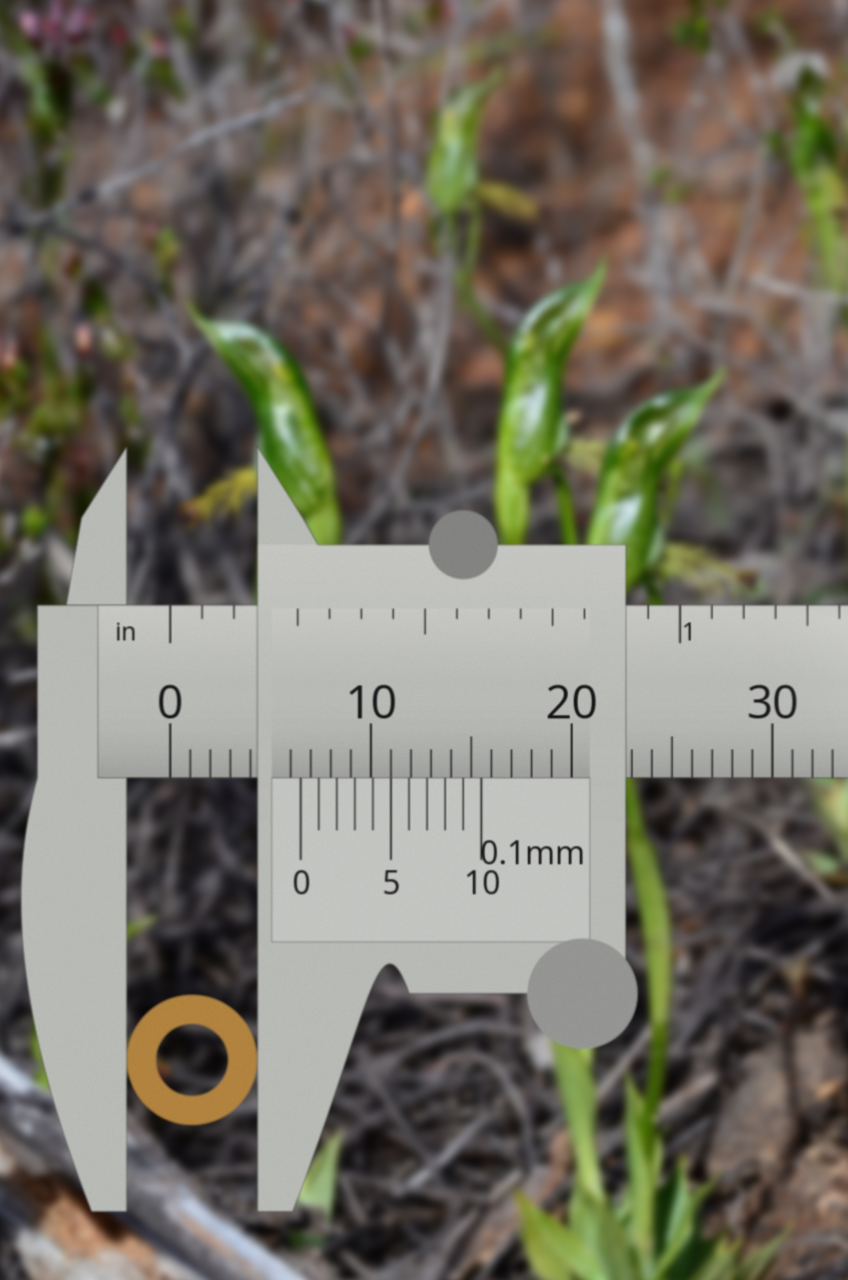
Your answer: 6.5mm
